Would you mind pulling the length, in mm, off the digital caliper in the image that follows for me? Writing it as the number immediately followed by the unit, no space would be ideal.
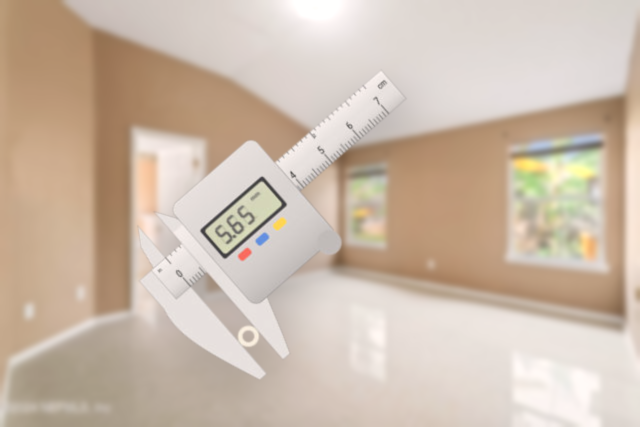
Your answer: 5.65mm
